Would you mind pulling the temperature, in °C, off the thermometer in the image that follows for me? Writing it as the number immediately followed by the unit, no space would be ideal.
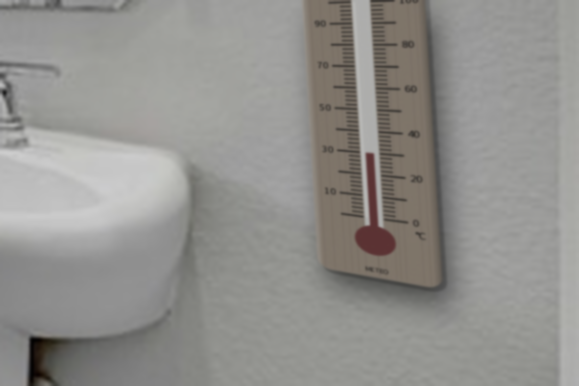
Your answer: 30°C
